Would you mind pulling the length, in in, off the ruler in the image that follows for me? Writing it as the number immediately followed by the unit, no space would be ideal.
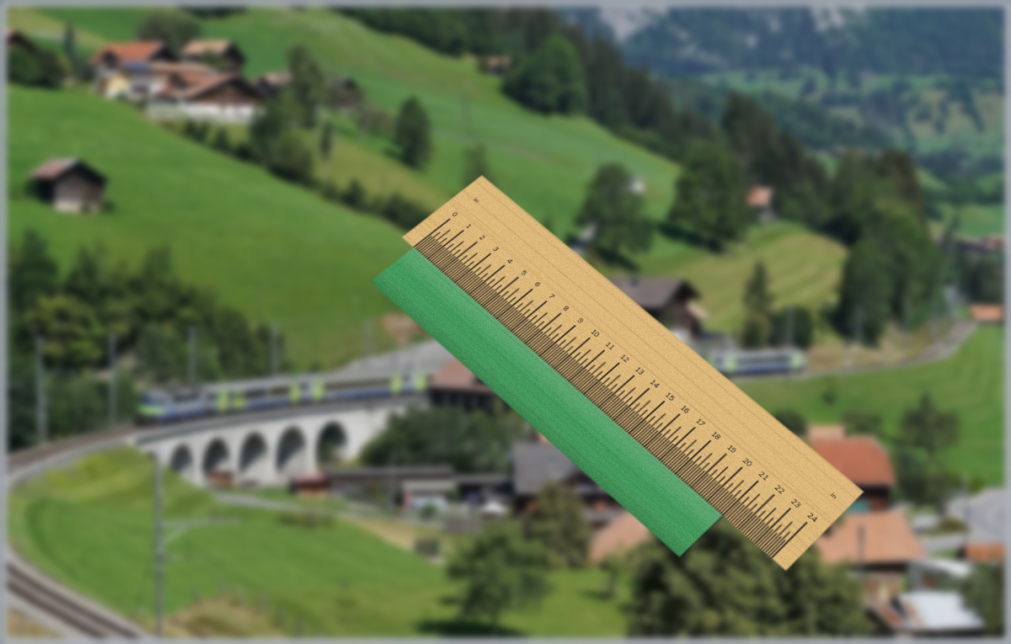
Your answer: 21in
